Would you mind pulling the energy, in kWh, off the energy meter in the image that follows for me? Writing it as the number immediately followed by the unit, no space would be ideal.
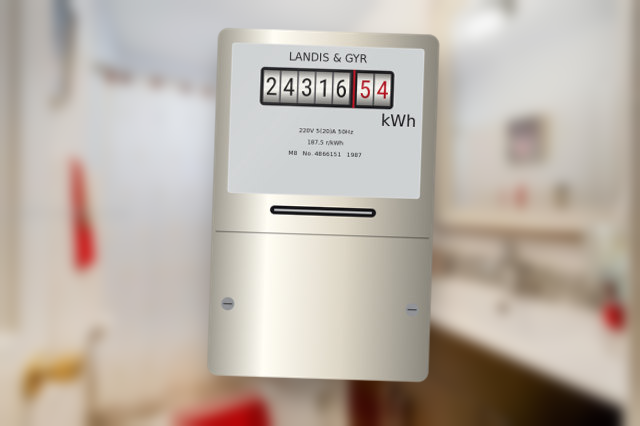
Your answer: 24316.54kWh
